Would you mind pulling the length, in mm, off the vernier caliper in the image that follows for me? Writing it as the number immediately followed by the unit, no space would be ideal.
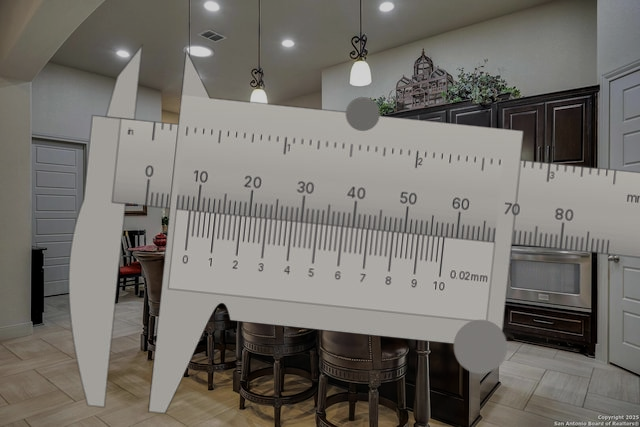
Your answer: 8.5mm
